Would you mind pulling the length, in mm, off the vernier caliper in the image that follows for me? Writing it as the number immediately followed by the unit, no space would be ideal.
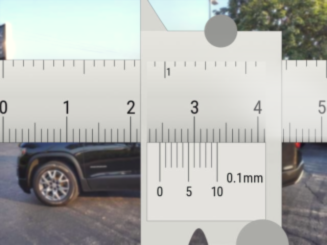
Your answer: 24.6mm
